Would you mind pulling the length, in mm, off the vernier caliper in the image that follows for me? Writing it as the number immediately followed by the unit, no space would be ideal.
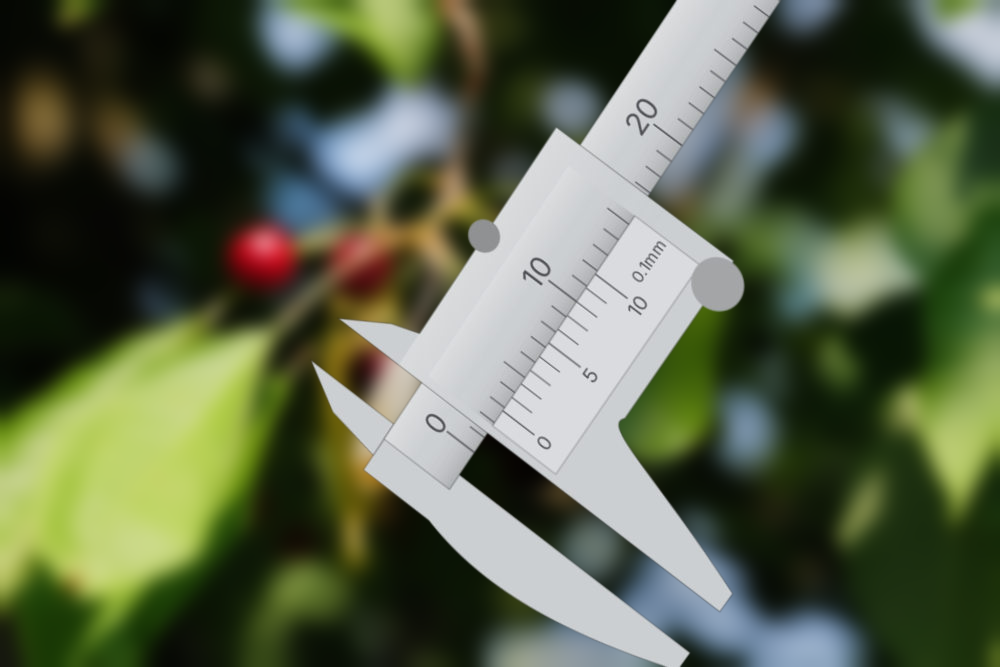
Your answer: 2.8mm
